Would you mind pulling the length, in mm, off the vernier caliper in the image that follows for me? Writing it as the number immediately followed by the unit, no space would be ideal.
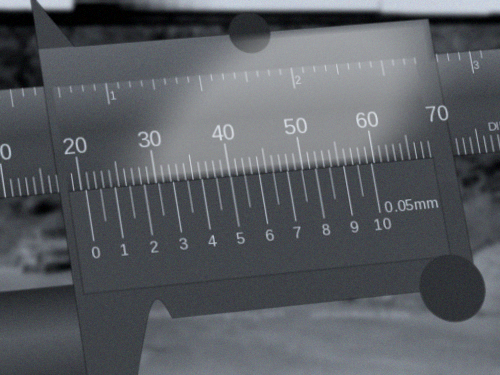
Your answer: 20.6mm
